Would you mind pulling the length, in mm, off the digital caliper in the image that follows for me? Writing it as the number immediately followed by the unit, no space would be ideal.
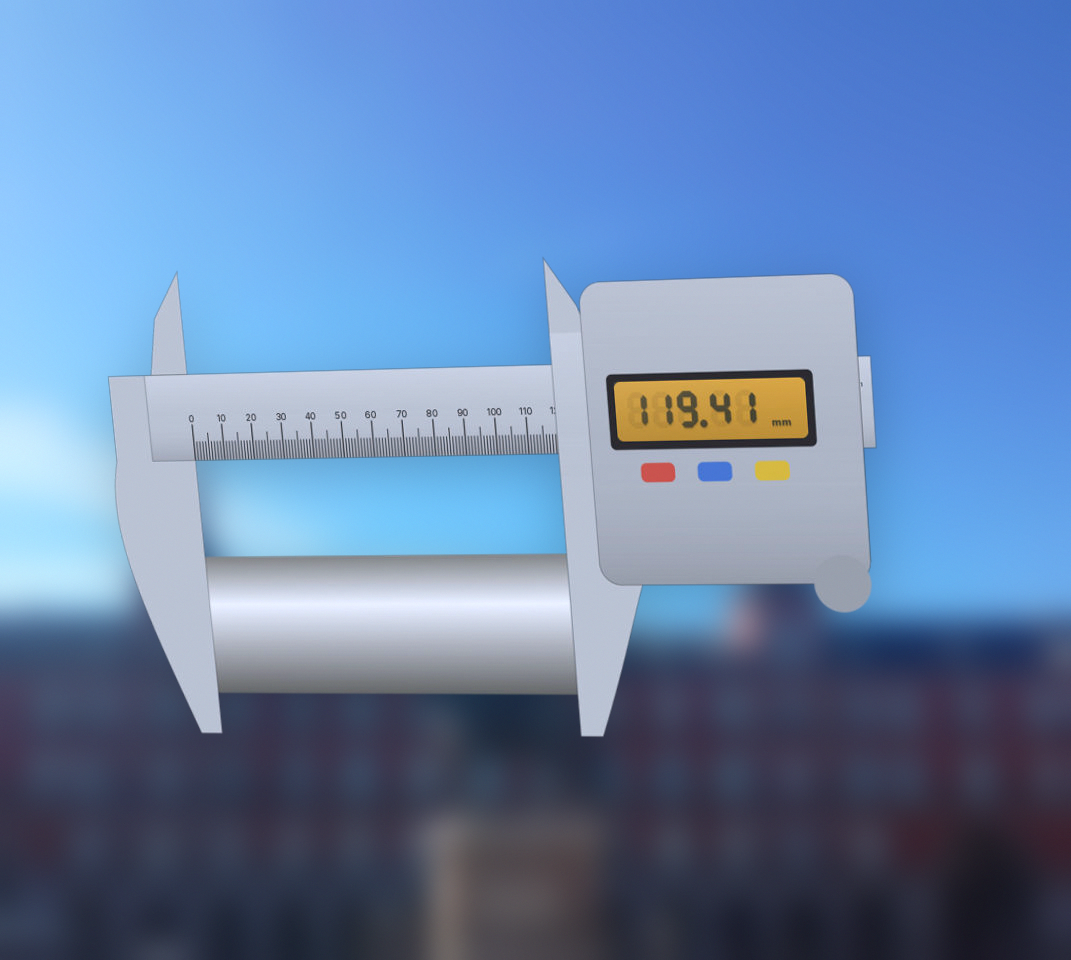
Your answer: 119.41mm
